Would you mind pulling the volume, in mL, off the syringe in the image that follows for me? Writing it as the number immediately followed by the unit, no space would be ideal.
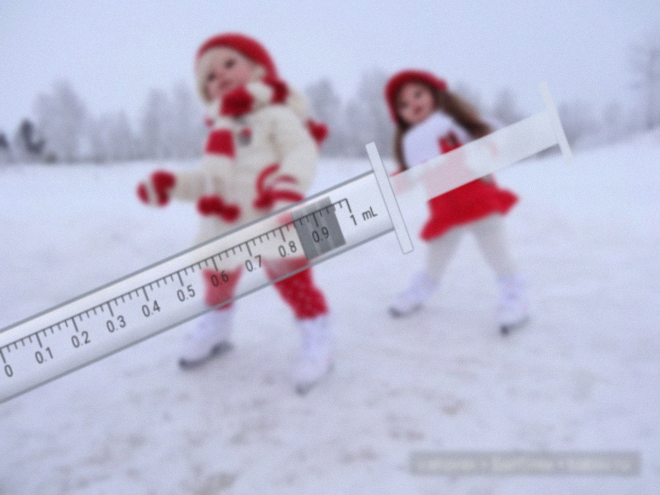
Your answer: 0.84mL
